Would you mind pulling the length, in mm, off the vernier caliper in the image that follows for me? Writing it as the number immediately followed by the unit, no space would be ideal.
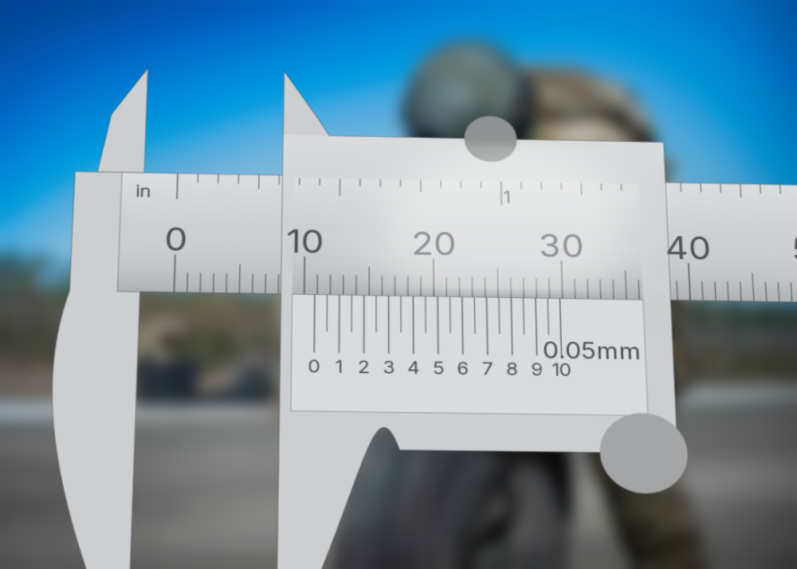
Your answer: 10.8mm
